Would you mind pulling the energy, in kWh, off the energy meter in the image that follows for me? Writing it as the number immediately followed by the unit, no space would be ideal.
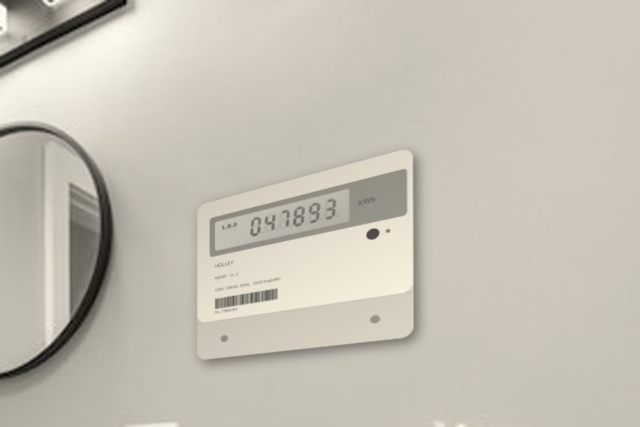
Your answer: 47893kWh
